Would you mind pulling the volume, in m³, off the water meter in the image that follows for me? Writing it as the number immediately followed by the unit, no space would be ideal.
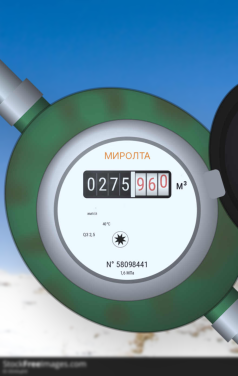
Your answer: 275.960m³
